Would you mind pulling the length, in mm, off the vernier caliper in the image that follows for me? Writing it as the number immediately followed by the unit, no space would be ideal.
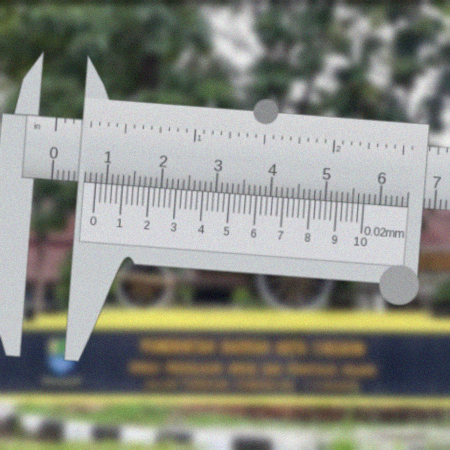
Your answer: 8.0mm
